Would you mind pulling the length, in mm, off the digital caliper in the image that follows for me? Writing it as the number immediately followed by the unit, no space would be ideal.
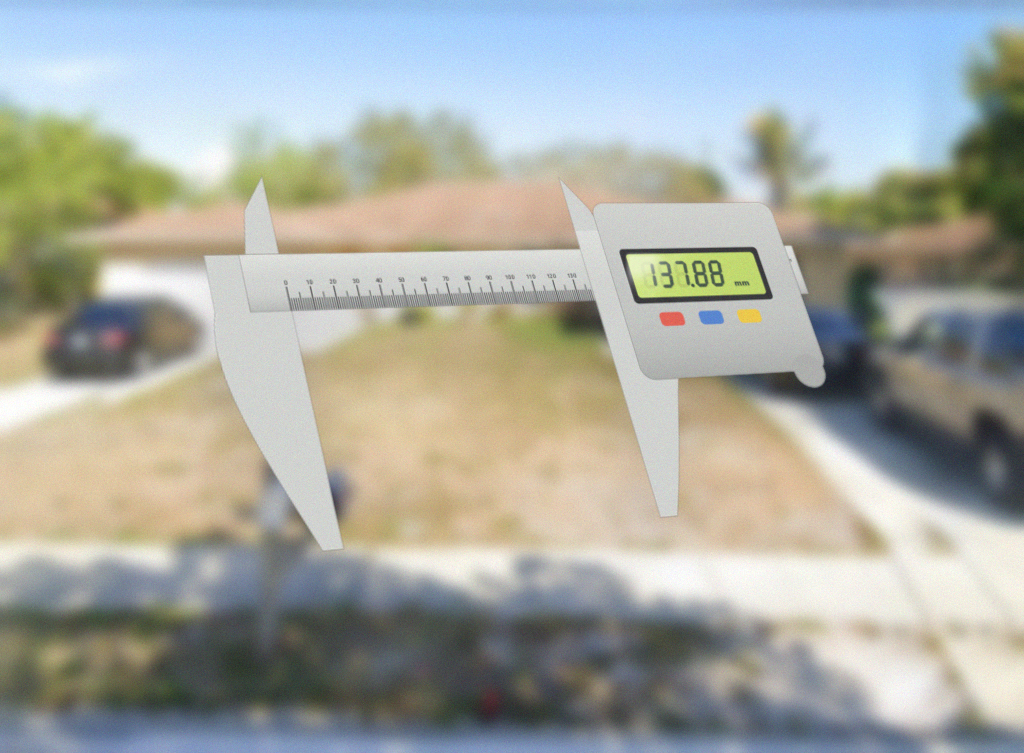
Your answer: 137.88mm
